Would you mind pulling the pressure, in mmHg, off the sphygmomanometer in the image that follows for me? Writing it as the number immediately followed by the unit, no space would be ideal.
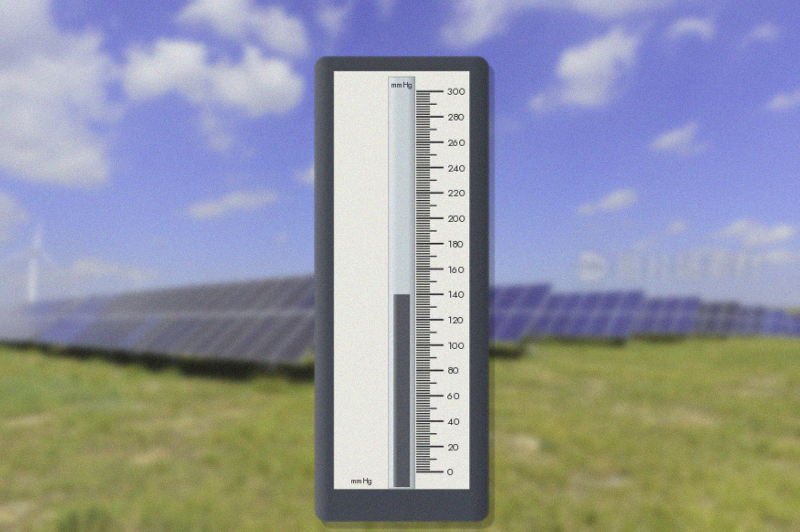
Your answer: 140mmHg
